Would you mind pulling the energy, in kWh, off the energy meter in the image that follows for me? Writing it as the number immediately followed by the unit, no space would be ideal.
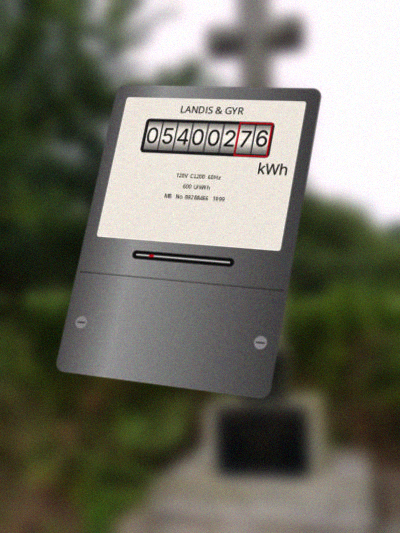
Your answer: 54002.76kWh
